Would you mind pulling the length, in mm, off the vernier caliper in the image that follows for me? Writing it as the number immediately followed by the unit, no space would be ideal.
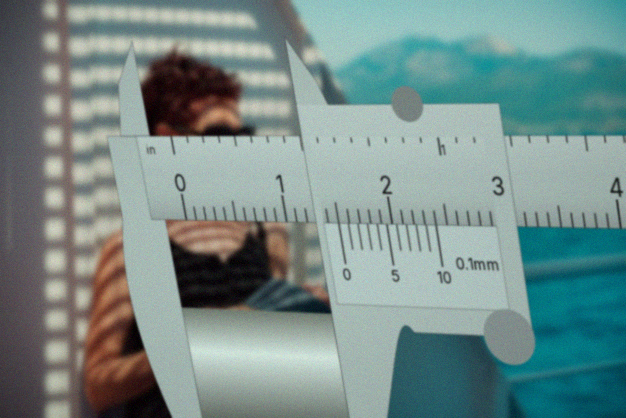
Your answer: 15.0mm
